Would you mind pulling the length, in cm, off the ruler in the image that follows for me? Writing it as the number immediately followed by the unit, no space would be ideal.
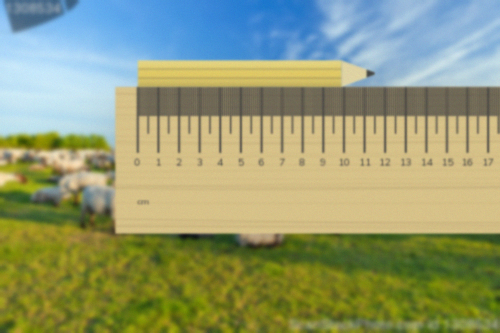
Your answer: 11.5cm
